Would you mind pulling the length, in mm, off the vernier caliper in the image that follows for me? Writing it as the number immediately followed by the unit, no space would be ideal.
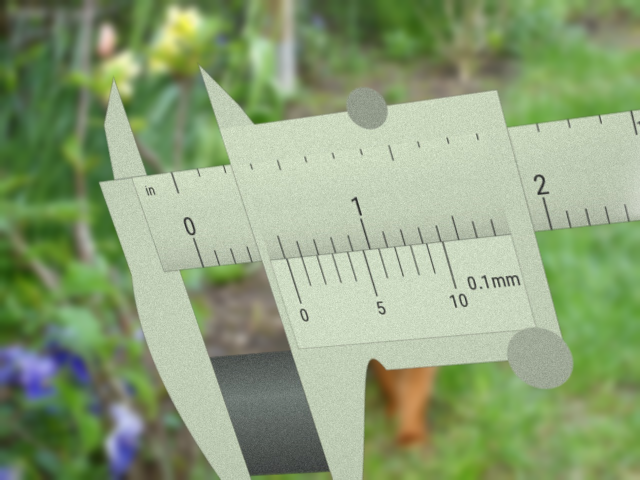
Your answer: 5.1mm
